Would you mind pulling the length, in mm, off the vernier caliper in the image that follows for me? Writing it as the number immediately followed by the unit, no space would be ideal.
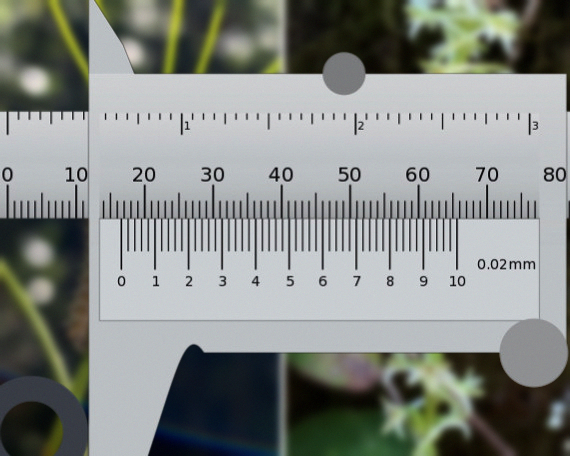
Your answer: 16.6mm
